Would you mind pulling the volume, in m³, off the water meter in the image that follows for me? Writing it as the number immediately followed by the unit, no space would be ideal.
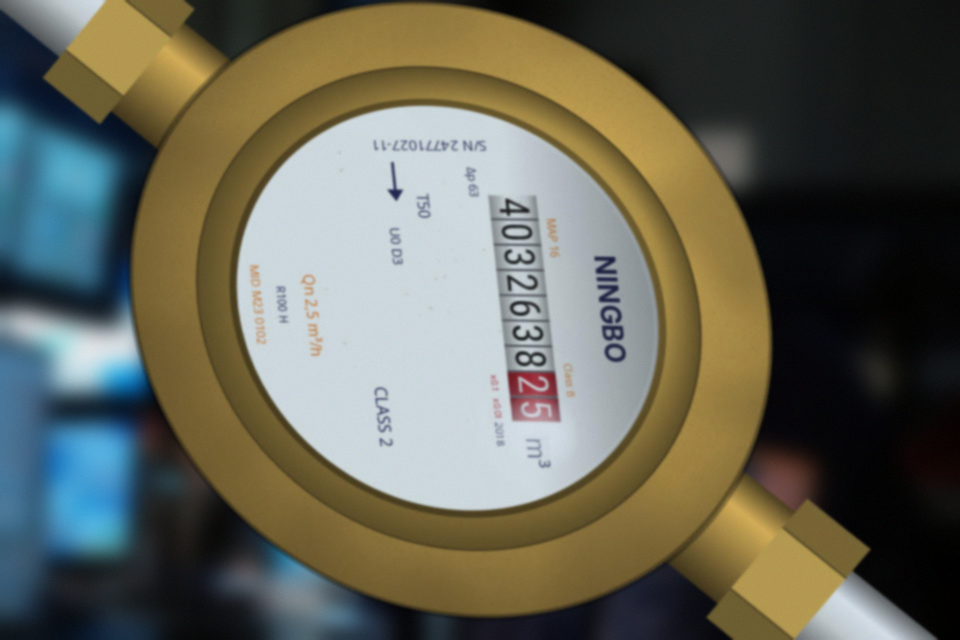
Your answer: 4032638.25m³
